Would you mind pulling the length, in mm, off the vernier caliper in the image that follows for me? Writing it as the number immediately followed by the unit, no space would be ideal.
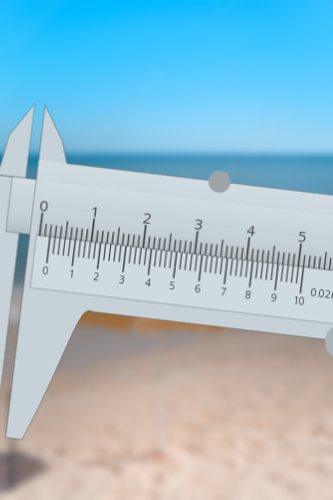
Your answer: 2.0mm
